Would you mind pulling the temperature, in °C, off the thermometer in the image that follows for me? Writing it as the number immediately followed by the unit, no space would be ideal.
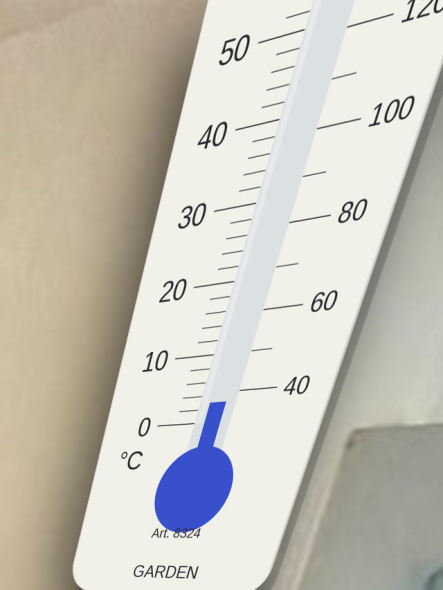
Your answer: 3°C
